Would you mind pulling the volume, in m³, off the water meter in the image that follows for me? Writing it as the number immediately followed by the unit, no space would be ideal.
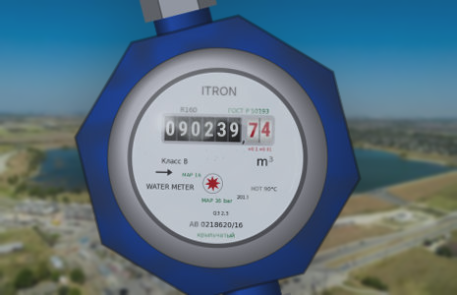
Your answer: 90239.74m³
